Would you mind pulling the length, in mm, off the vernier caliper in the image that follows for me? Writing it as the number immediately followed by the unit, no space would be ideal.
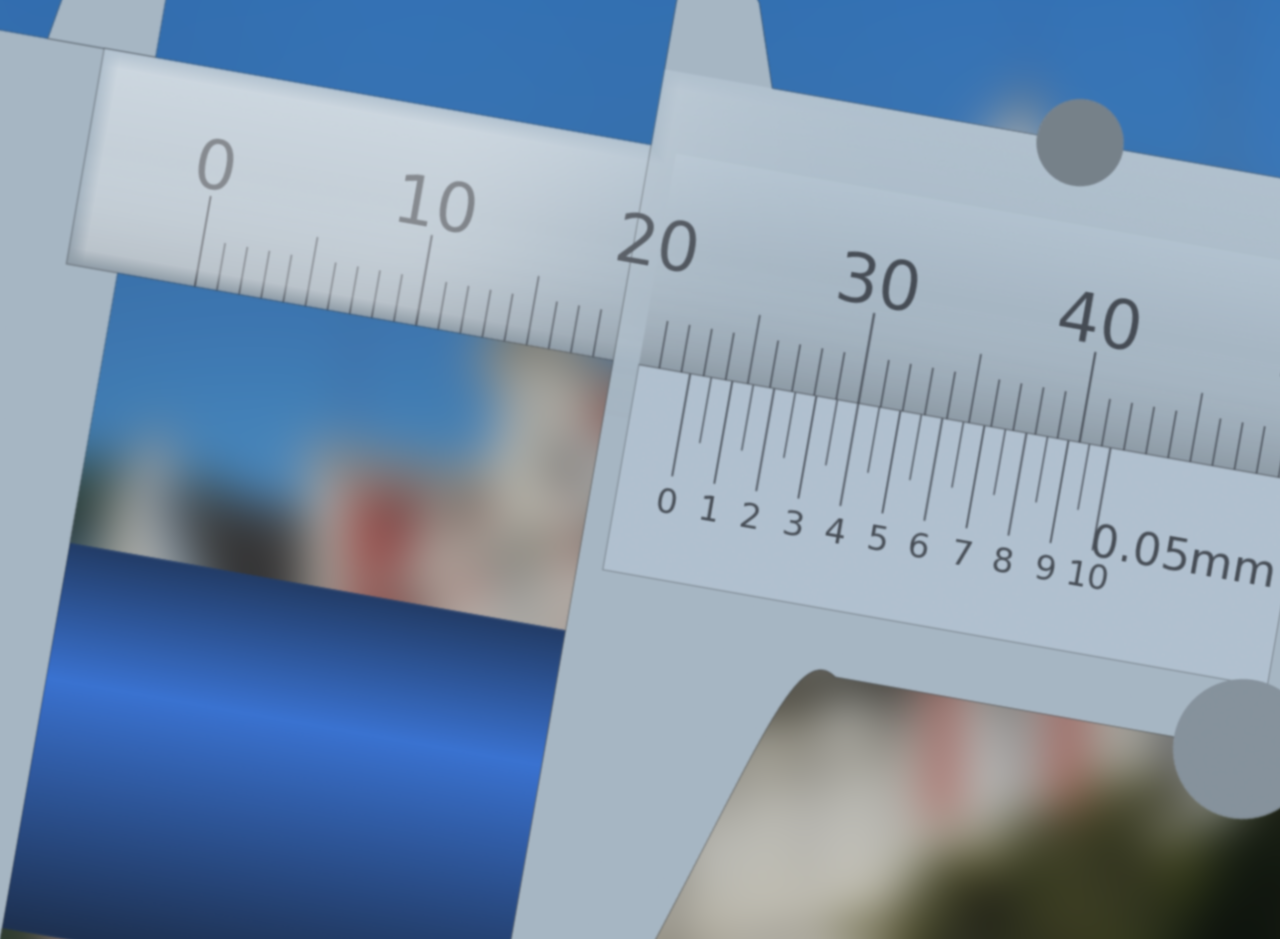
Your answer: 22.4mm
